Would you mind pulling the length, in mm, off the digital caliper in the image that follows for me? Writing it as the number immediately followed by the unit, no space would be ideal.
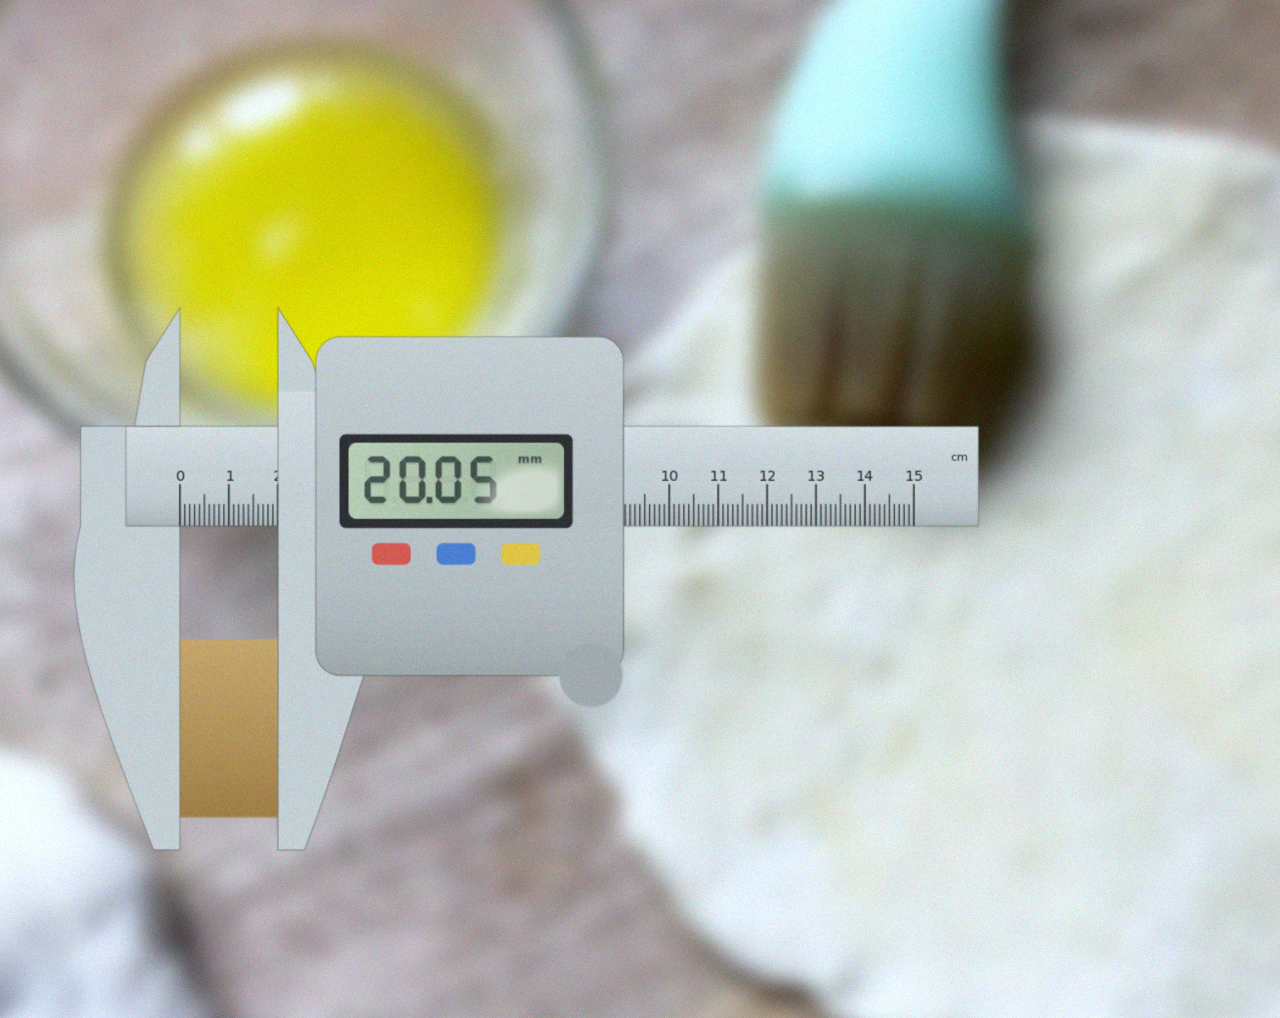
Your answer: 20.05mm
